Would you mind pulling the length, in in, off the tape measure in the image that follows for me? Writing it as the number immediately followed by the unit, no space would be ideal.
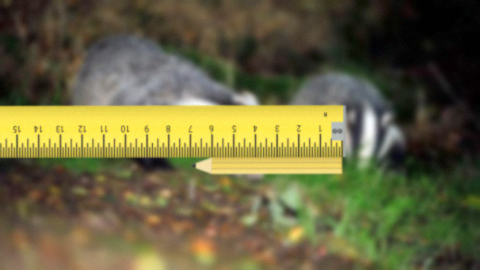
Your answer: 7in
